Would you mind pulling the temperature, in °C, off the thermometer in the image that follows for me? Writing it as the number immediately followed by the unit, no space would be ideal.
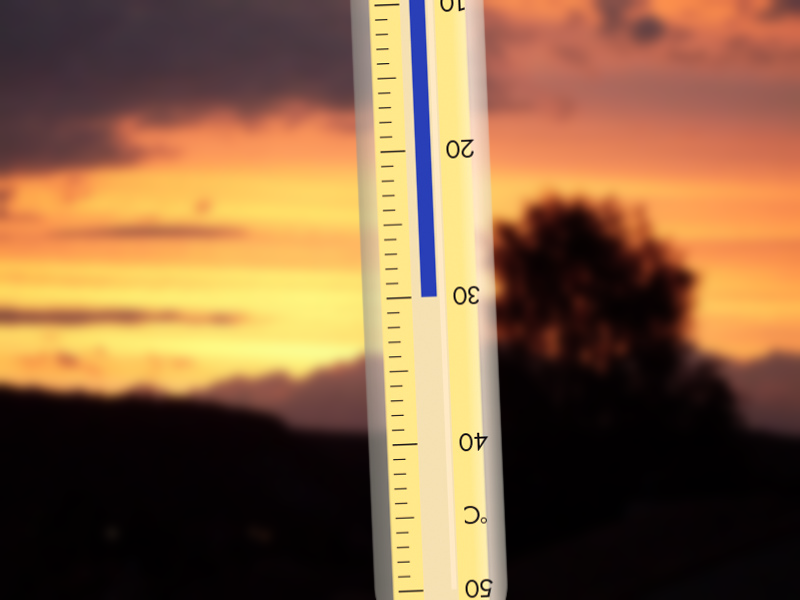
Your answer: 30°C
